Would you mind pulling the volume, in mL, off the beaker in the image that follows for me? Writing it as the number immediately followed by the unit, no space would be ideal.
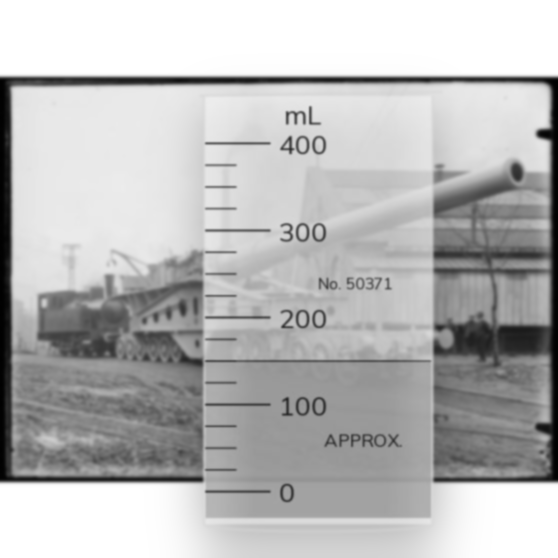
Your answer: 150mL
